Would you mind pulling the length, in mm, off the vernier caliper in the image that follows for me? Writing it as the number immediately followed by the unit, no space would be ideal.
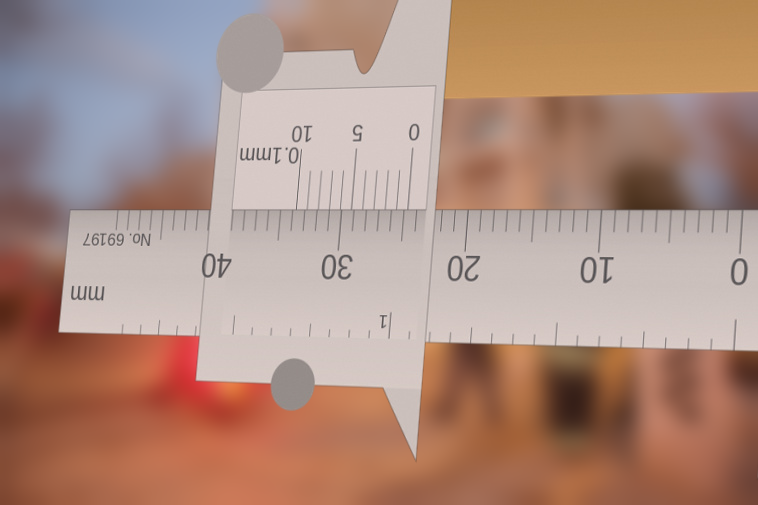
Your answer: 24.7mm
